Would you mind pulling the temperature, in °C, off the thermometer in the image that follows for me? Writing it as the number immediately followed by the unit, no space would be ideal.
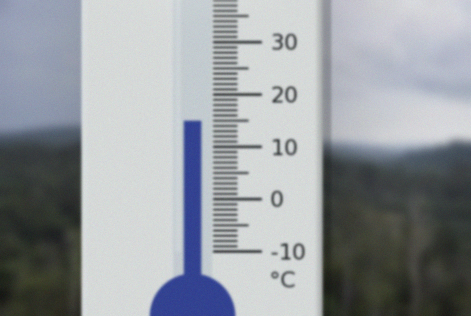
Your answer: 15°C
